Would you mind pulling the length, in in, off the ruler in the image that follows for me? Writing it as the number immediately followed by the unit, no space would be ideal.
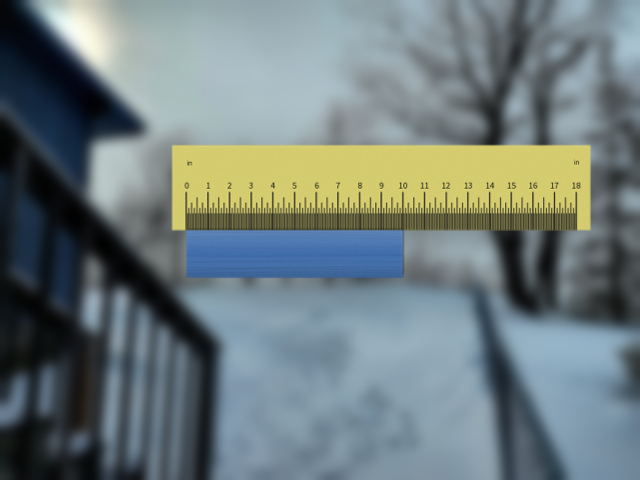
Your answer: 10in
